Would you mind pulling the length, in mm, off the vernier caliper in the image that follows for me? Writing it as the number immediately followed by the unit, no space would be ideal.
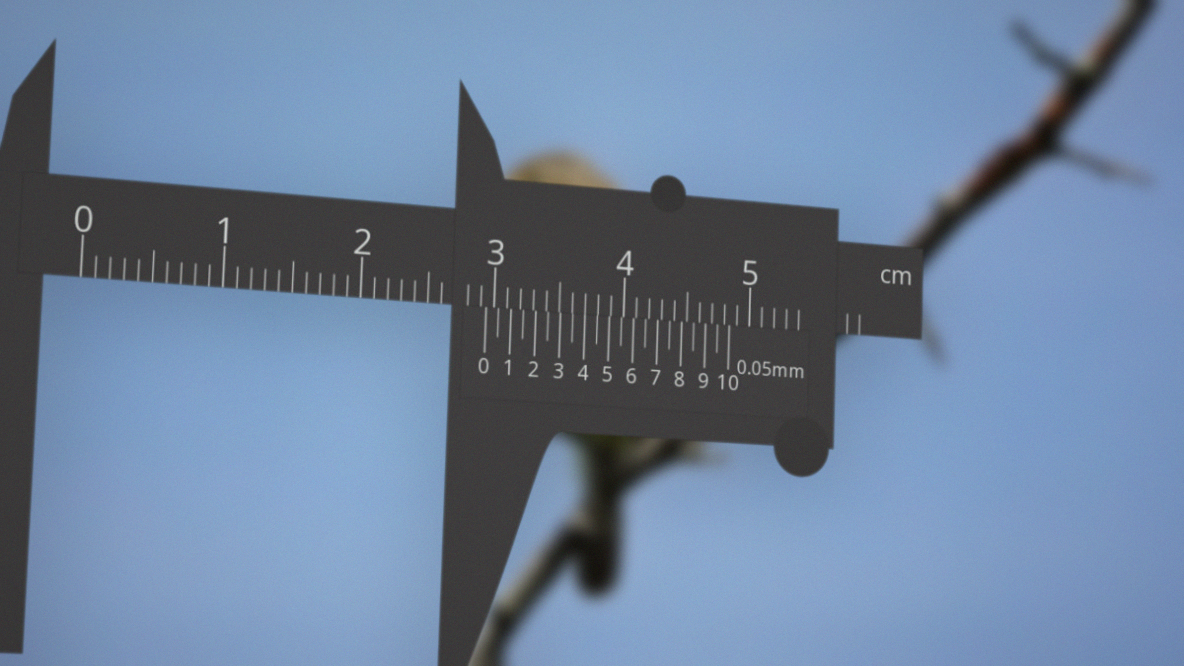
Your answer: 29.4mm
